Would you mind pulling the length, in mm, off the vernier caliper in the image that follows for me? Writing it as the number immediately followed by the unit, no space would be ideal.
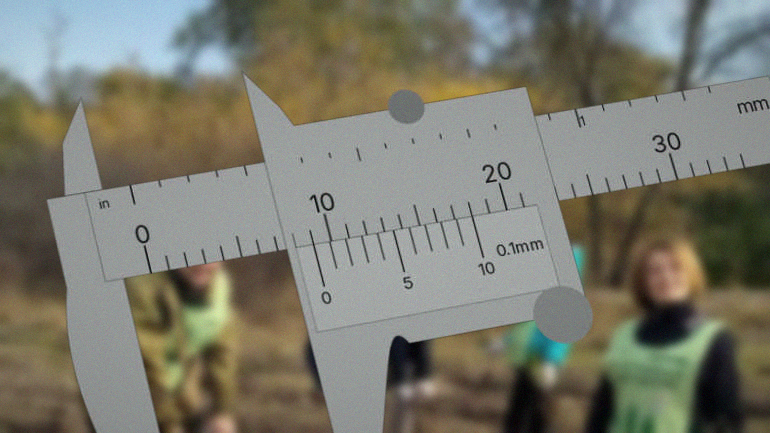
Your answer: 9.0mm
